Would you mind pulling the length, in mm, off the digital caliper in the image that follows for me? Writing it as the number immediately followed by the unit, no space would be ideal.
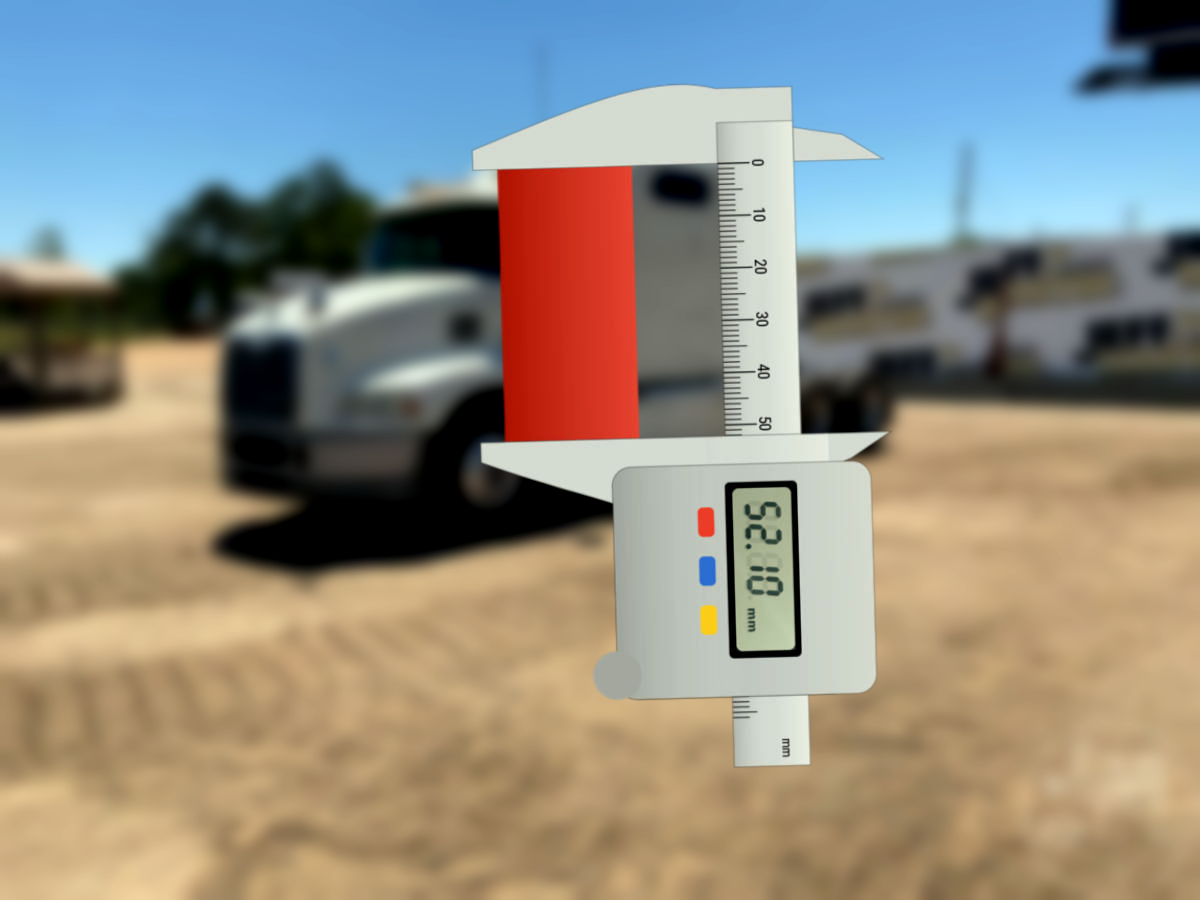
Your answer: 52.10mm
